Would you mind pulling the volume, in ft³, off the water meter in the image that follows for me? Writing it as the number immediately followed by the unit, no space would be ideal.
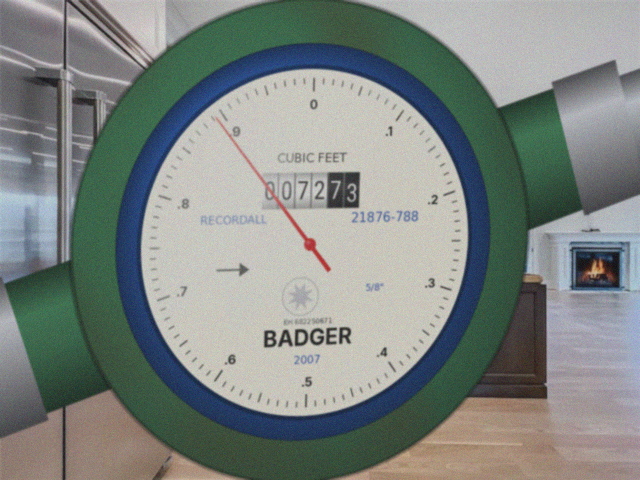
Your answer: 7272.89ft³
